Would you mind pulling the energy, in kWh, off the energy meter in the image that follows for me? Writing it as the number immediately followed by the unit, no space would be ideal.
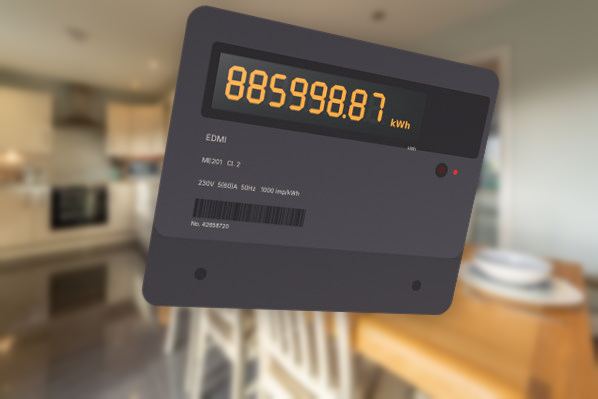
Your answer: 885998.87kWh
